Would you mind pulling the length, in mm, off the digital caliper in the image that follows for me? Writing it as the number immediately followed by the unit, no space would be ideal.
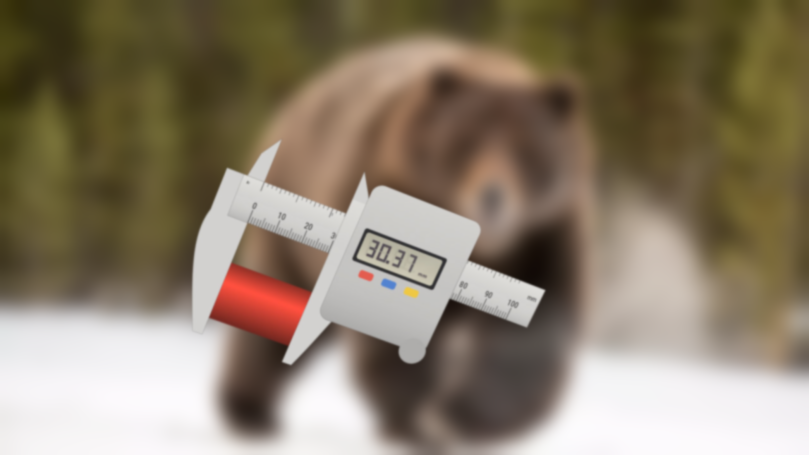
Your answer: 30.37mm
